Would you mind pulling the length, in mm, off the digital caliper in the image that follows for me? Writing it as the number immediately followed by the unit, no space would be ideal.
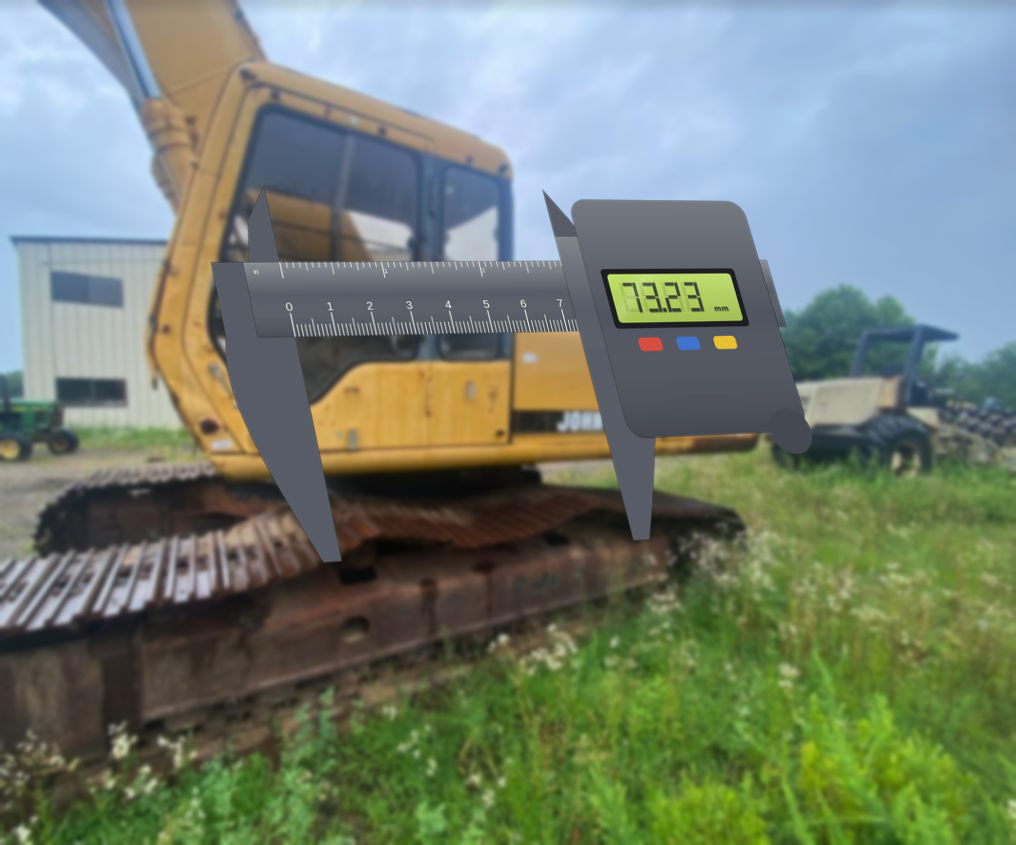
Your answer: 73.23mm
